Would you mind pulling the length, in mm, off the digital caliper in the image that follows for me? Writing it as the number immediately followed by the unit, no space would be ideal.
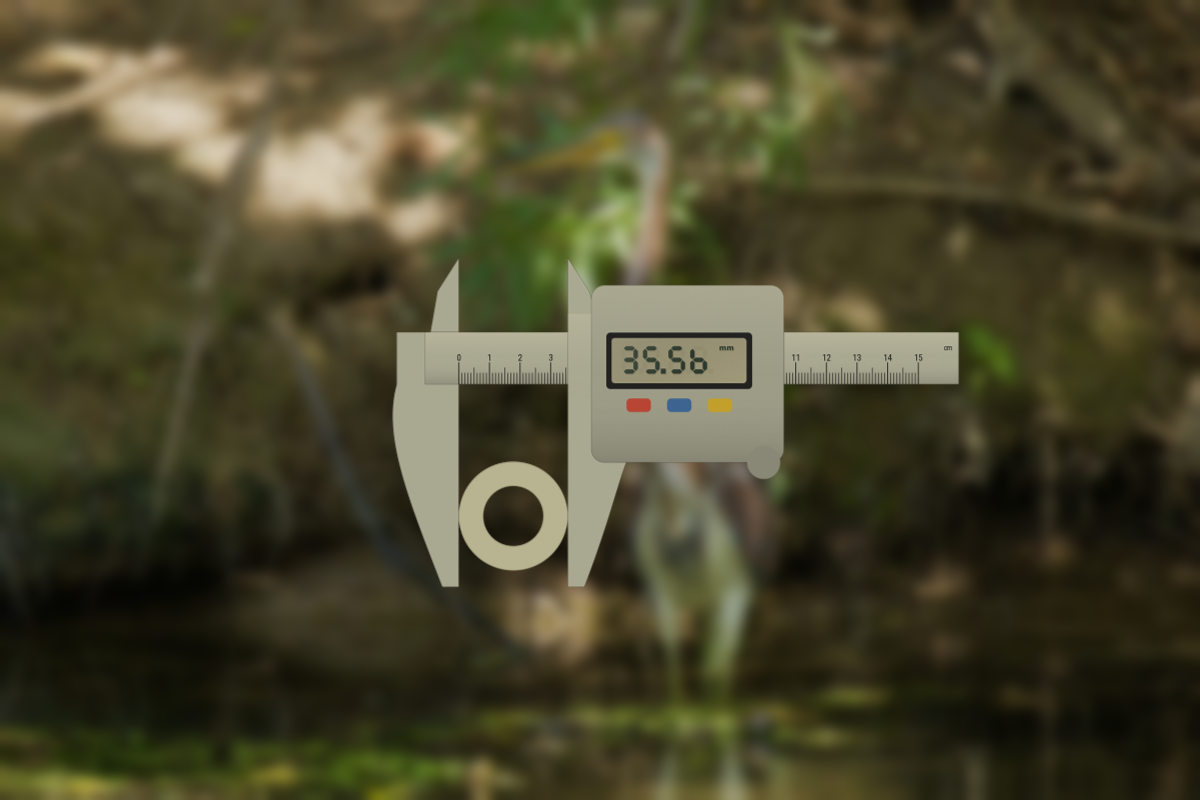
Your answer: 35.56mm
